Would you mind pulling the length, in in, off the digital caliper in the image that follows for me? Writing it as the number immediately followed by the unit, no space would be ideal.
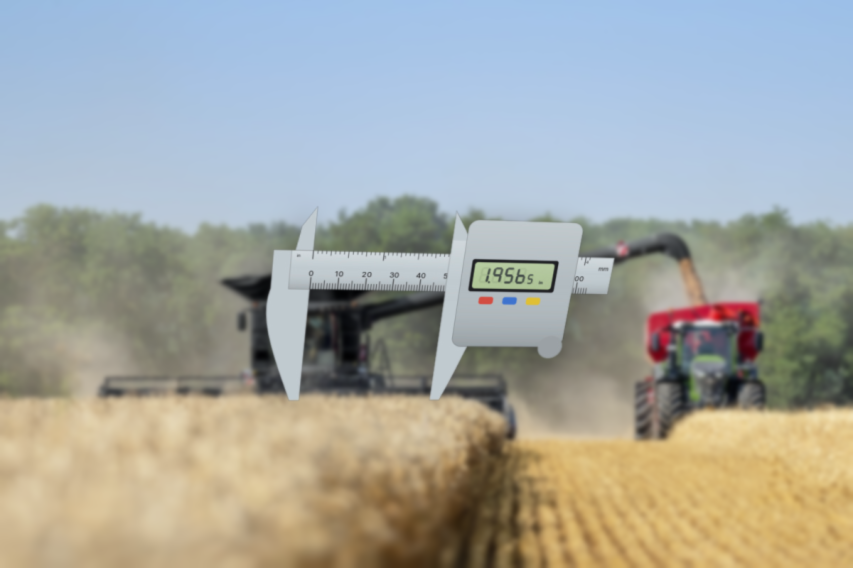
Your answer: 1.9565in
